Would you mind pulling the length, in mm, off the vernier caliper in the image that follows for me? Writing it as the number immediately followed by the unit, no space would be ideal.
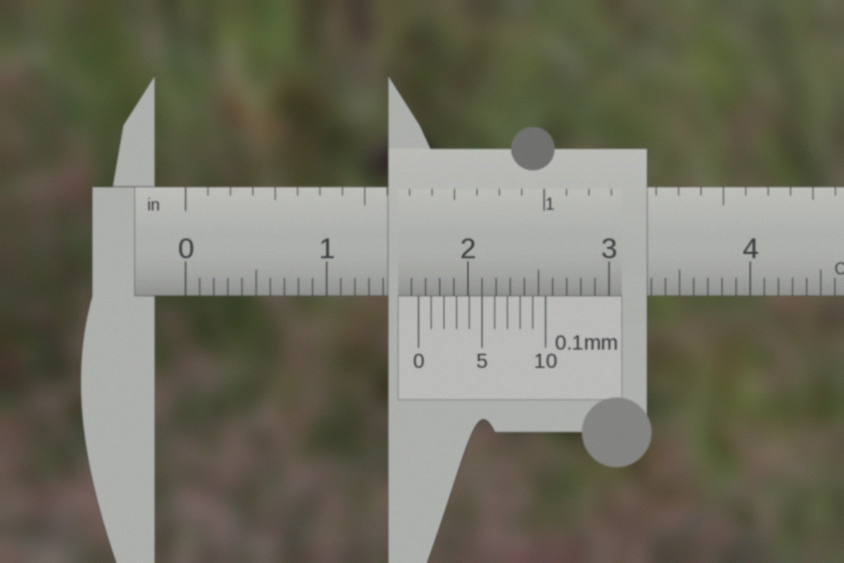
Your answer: 16.5mm
